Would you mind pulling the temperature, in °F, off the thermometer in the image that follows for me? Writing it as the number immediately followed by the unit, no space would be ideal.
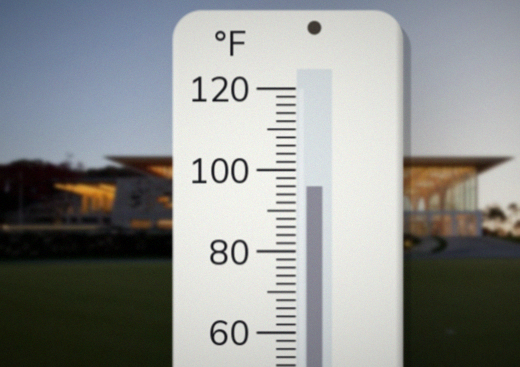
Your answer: 96°F
